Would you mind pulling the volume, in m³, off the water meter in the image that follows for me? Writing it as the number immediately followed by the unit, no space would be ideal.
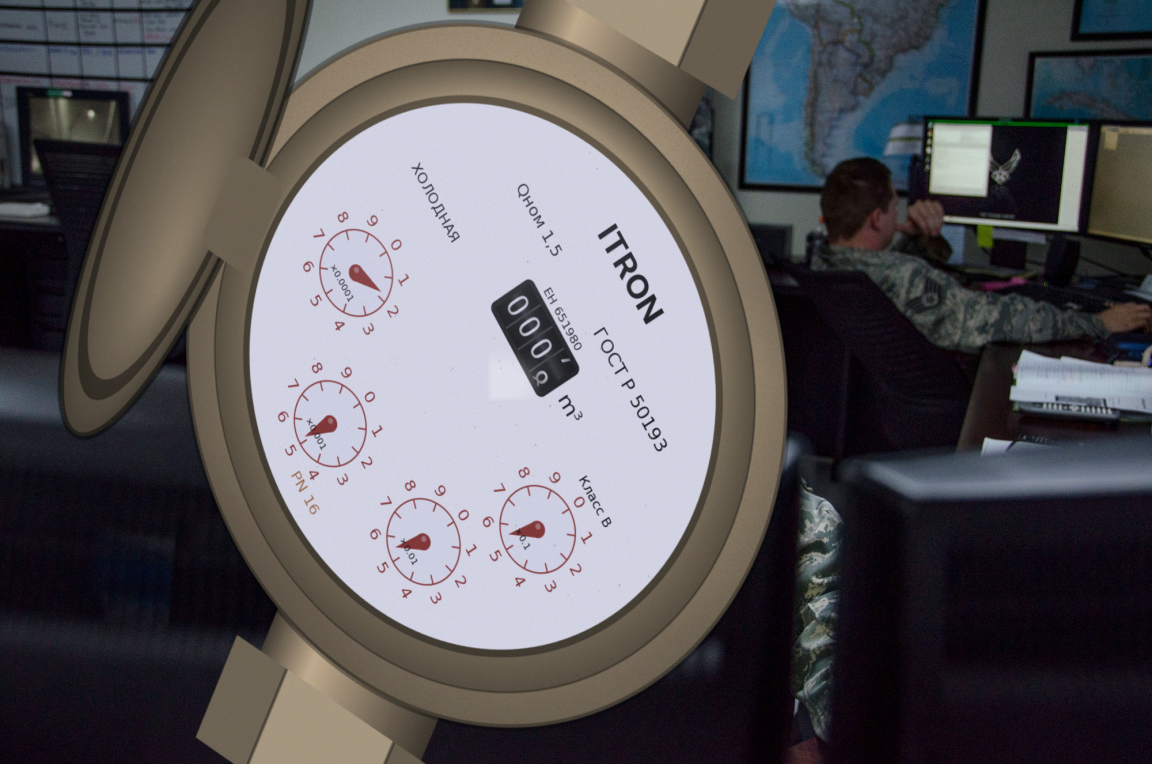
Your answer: 7.5551m³
